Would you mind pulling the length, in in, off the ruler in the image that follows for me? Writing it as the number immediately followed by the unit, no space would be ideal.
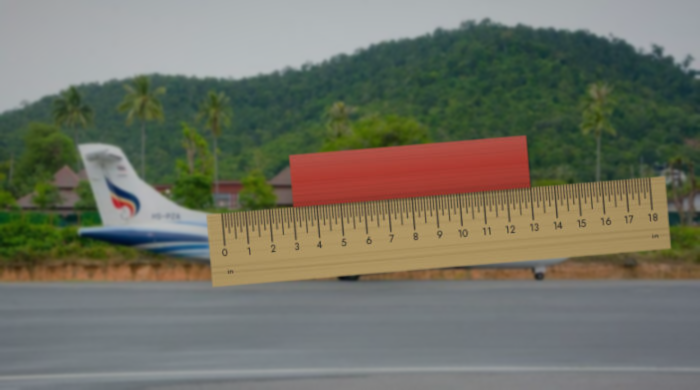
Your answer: 10in
